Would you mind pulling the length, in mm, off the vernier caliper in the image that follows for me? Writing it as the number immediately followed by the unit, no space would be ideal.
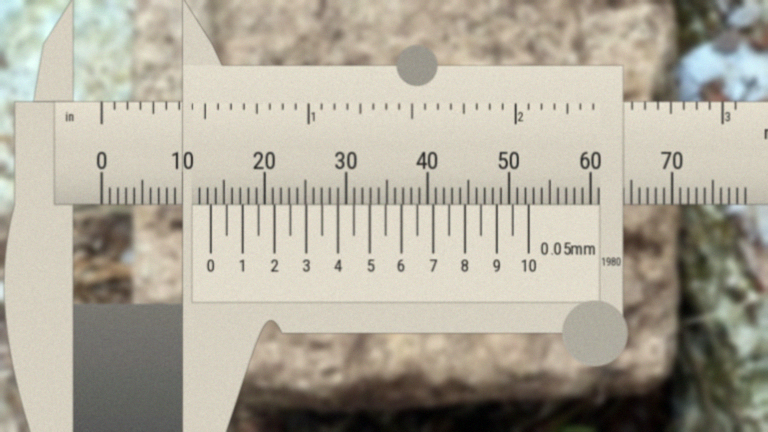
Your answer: 13.4mm
